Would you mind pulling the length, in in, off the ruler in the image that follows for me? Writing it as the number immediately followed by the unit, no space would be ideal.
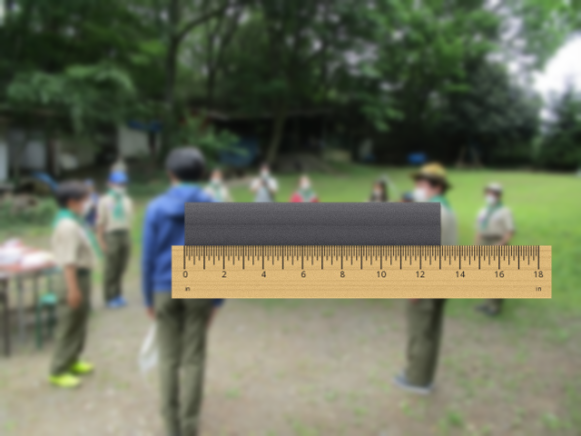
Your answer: 13in
